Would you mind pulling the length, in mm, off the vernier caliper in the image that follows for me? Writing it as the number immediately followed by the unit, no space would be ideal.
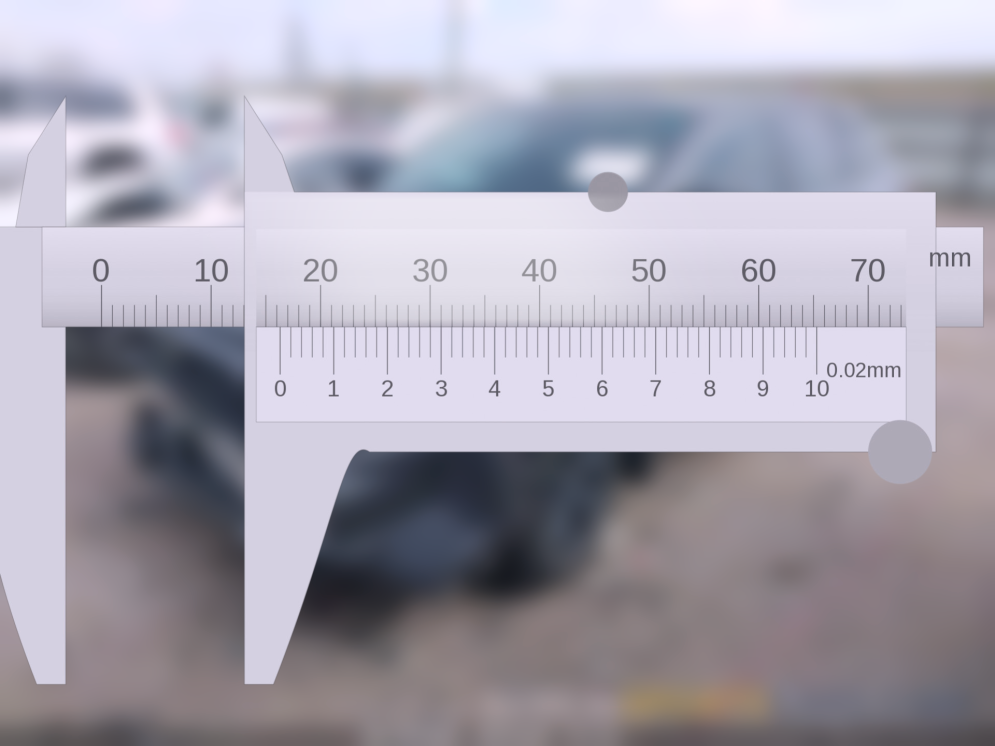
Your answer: 16.3mm
